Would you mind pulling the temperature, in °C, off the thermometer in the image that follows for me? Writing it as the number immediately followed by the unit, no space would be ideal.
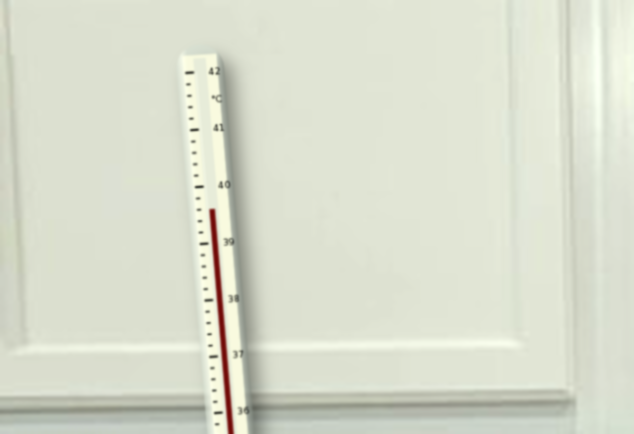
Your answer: 39.6°C
